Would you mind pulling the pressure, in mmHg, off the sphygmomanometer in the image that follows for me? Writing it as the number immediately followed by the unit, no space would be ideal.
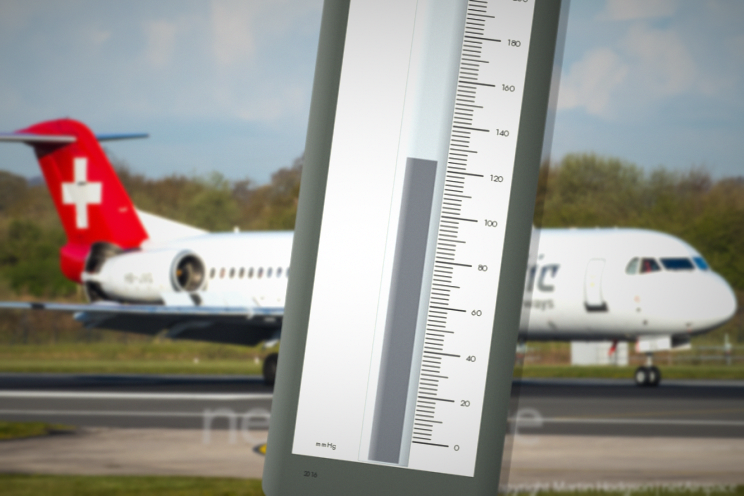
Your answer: 124mmHg
